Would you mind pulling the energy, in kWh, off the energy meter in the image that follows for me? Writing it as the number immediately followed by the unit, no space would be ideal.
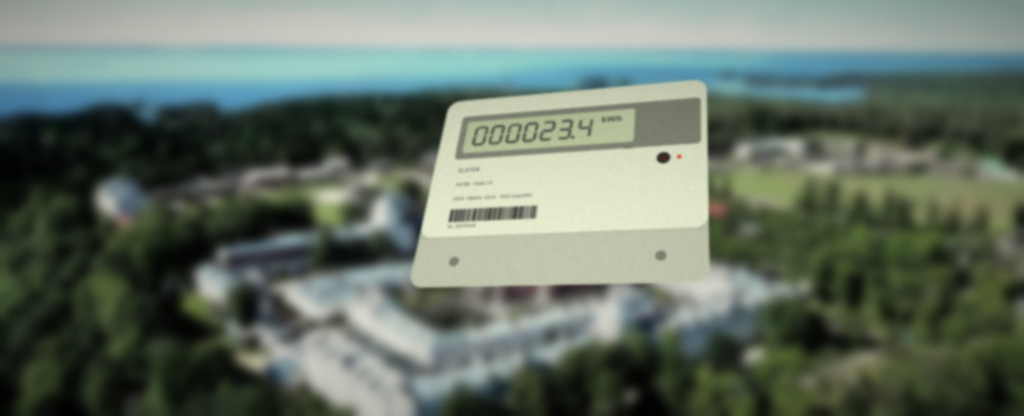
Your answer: 23.4kWh
